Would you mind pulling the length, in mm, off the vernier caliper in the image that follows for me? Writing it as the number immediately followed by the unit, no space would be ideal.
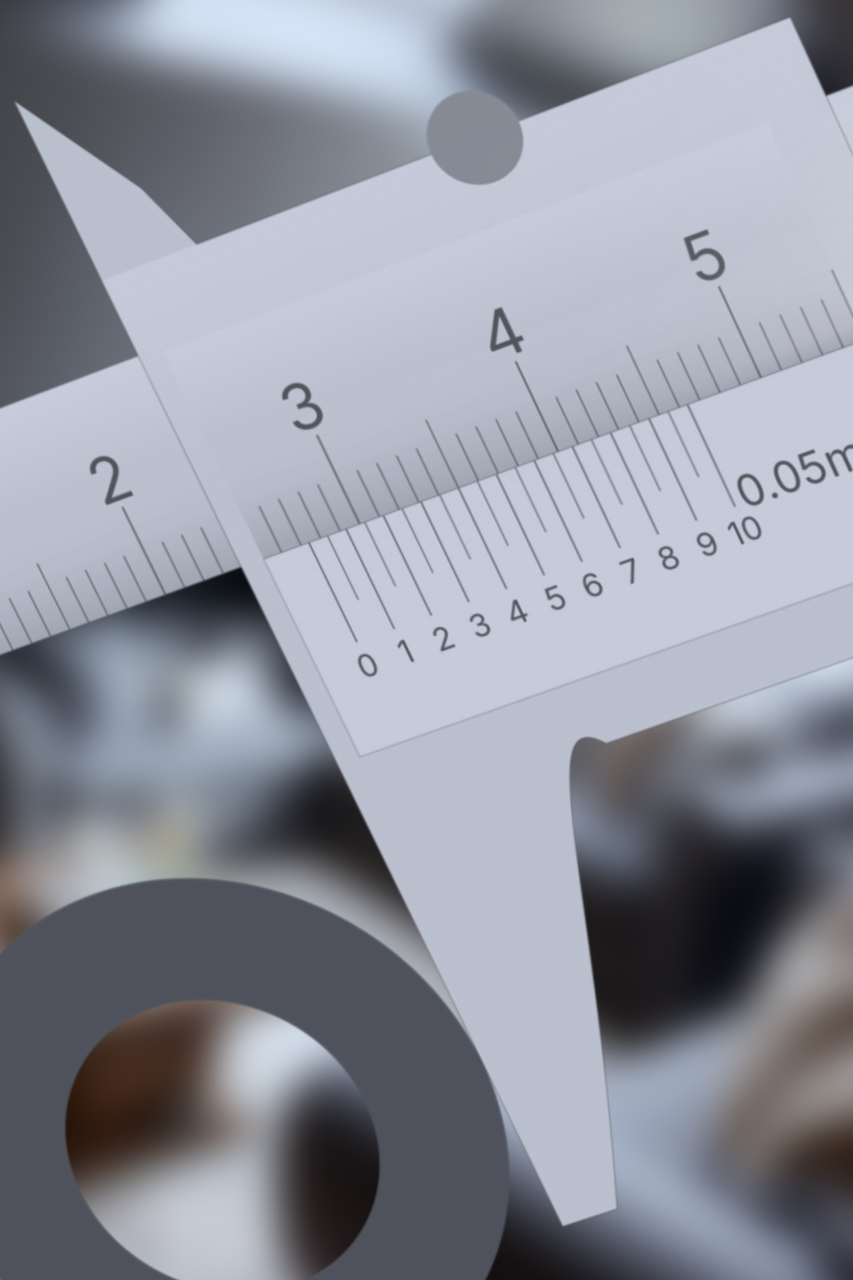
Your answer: 27.4mm
